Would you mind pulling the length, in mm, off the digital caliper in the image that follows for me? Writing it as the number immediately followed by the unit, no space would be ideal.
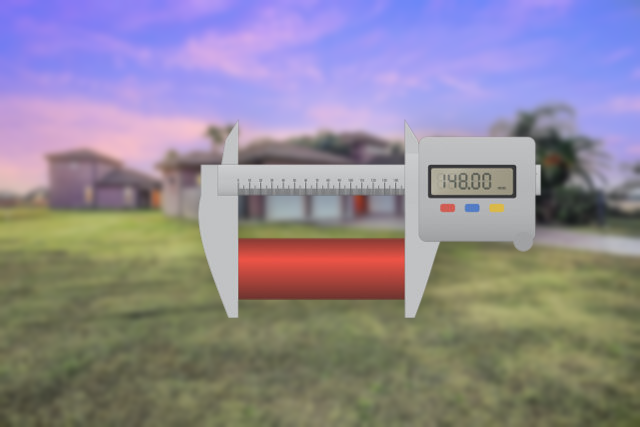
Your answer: 148.00mm
